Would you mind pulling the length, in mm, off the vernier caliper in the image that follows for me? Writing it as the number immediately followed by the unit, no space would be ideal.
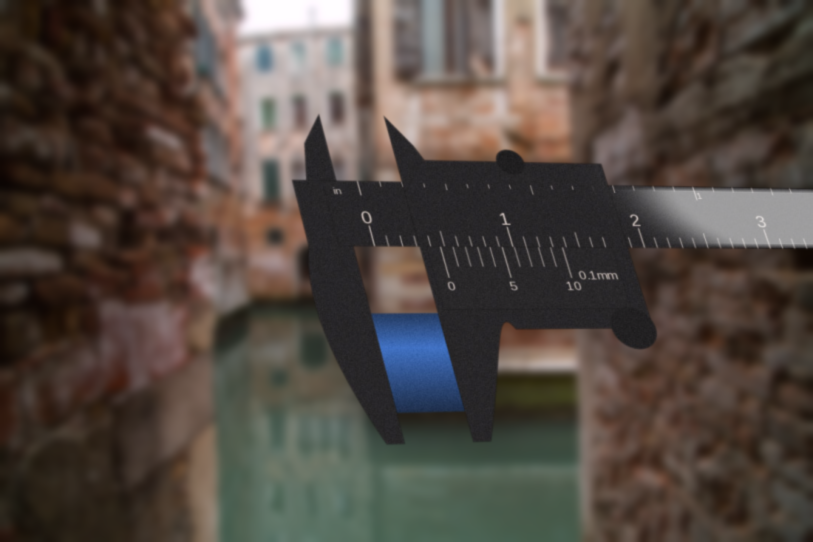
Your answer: 4.7mm
